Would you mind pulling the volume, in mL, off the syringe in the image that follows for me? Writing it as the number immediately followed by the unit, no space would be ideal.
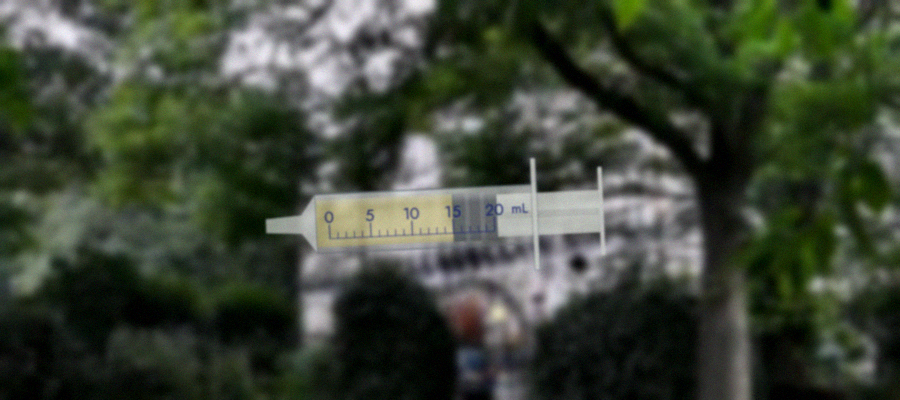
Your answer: 15mL
